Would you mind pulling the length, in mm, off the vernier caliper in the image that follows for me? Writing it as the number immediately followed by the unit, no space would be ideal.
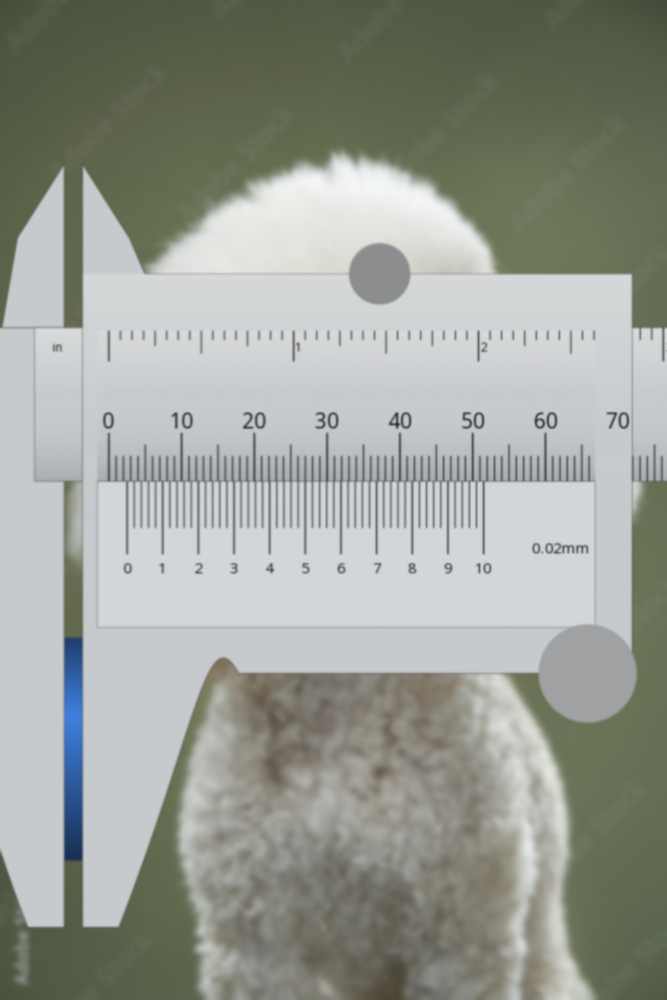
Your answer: 2.5mm
